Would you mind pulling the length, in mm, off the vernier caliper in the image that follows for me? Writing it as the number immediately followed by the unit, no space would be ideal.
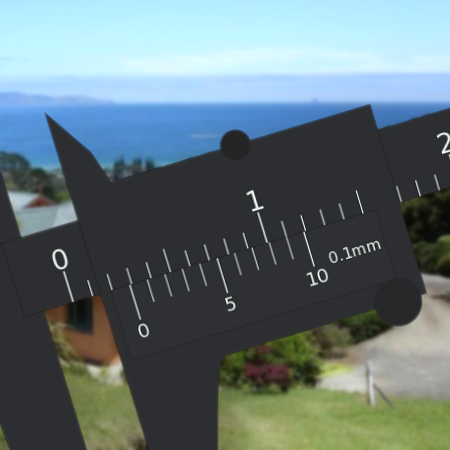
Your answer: 2.9mm
